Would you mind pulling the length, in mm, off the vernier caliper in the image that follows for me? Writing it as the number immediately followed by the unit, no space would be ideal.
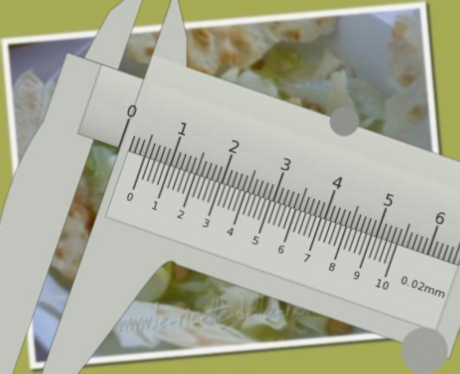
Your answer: 5.0mm
